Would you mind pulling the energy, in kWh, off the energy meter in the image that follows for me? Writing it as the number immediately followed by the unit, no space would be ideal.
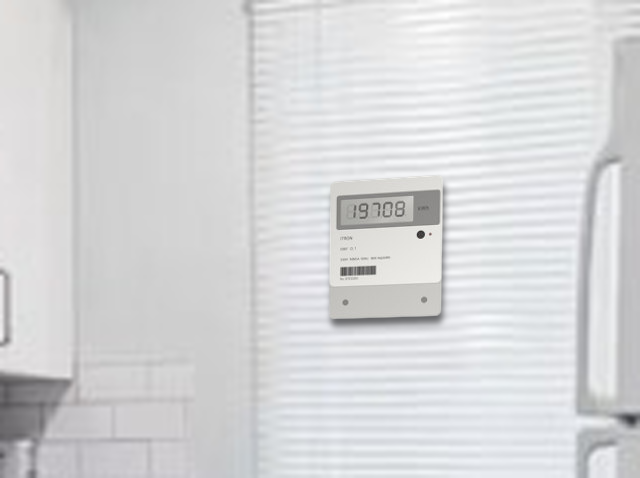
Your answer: 19708kWh
